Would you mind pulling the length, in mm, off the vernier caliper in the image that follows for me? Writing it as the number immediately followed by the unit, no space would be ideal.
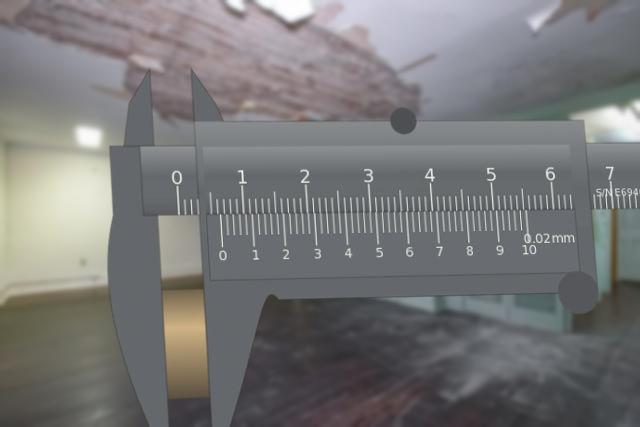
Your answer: 6.4mm
